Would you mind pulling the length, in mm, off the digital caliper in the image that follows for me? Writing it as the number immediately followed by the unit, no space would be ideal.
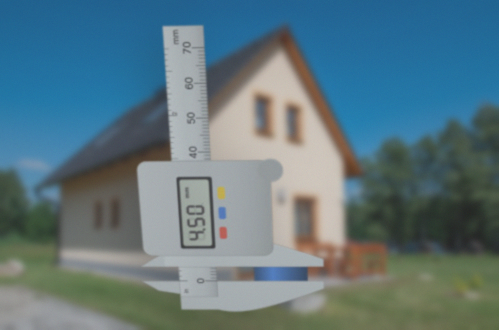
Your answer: 4.50mm
